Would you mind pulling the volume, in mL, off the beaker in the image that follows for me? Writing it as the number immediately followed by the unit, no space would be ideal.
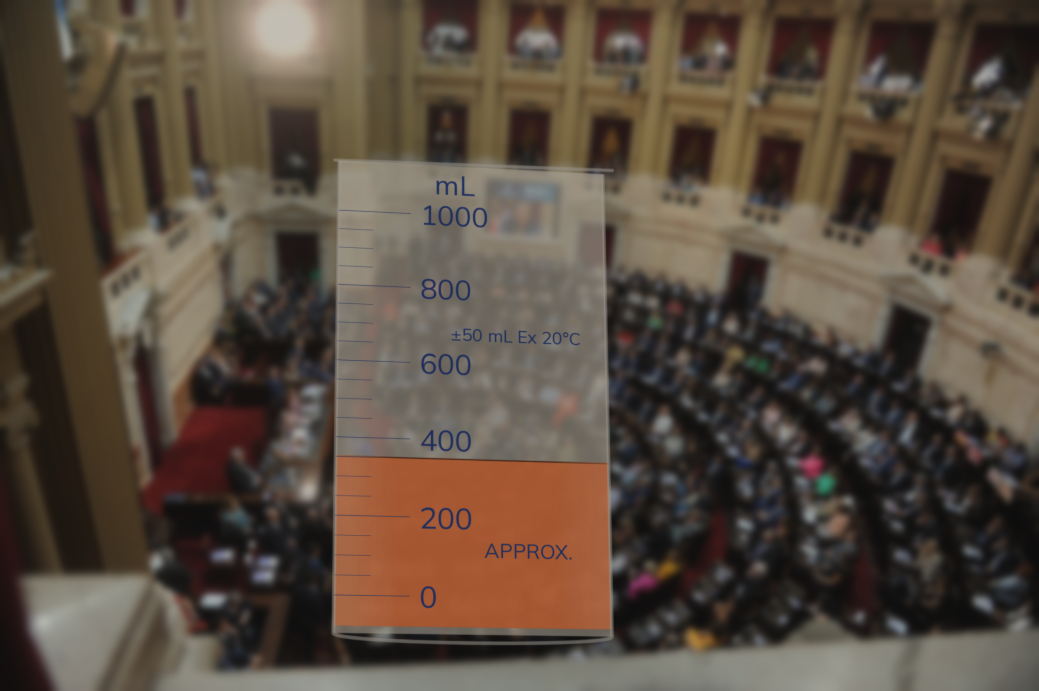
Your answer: 350mL
